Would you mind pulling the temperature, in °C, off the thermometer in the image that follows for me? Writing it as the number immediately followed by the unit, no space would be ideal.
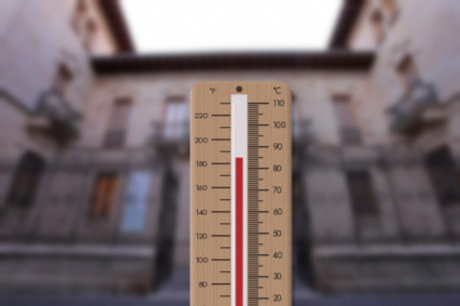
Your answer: 85°C
